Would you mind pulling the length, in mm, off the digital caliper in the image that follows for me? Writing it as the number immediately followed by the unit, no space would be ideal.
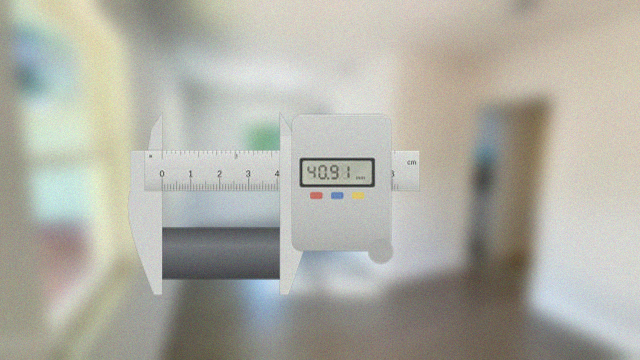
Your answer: 40.91mm
